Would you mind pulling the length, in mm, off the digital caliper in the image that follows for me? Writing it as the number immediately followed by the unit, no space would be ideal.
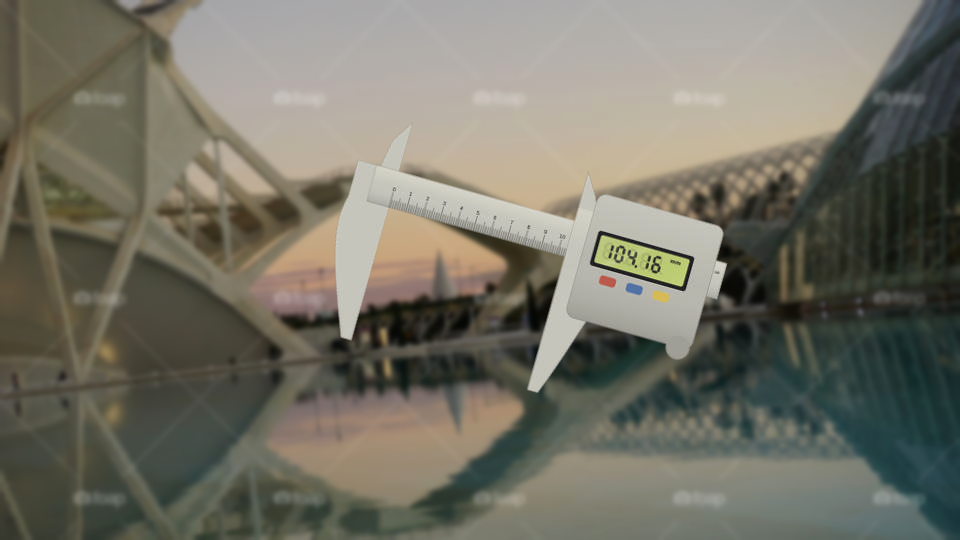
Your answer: 104.16mm
